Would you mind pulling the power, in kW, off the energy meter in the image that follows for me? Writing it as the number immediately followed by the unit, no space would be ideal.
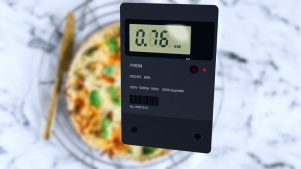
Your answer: 0.76kW
